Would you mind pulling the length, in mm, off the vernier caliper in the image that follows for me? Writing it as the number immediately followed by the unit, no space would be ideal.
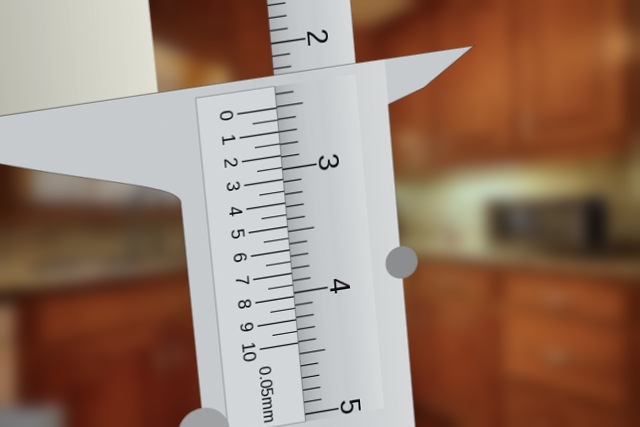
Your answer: 25.1mm
